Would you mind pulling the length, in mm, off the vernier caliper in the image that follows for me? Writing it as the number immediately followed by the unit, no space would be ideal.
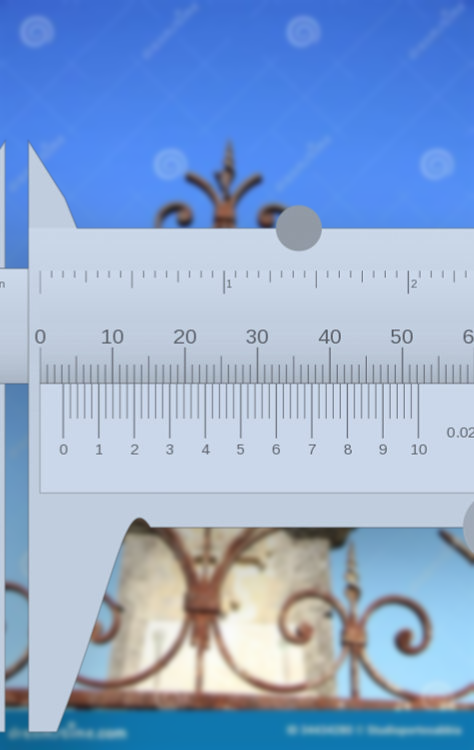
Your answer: 3.2mm
